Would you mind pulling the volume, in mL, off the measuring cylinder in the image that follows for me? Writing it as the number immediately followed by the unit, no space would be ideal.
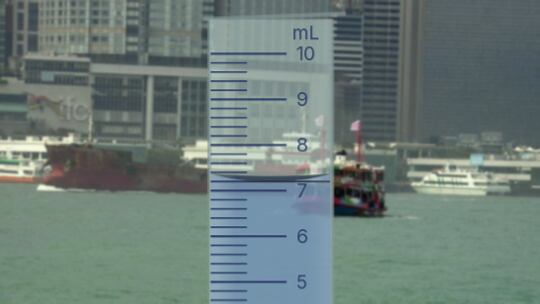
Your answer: 7.2mL
